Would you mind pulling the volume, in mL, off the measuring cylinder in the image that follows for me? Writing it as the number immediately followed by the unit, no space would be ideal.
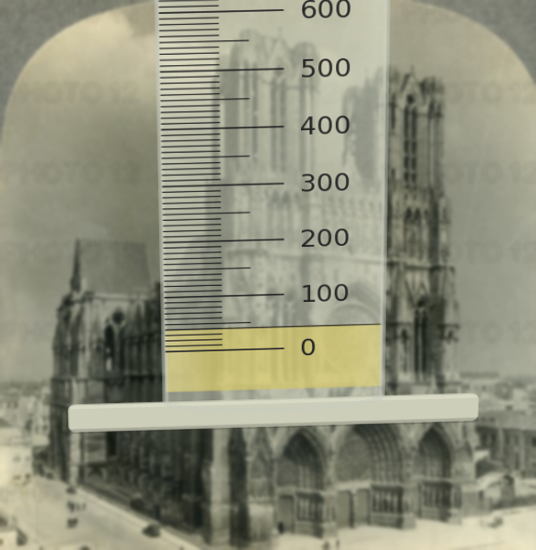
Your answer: 40mL
